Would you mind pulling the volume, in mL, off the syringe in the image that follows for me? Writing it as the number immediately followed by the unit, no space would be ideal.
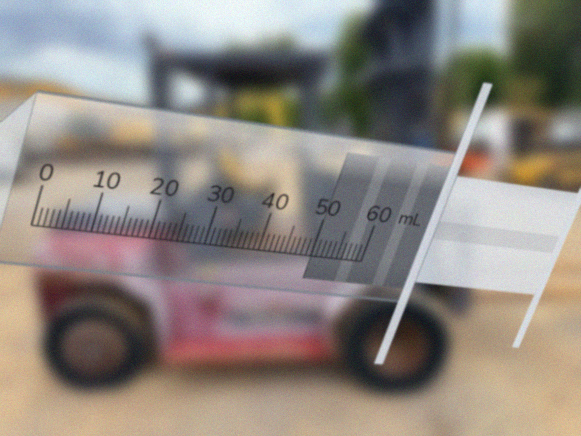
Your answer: 50mL
